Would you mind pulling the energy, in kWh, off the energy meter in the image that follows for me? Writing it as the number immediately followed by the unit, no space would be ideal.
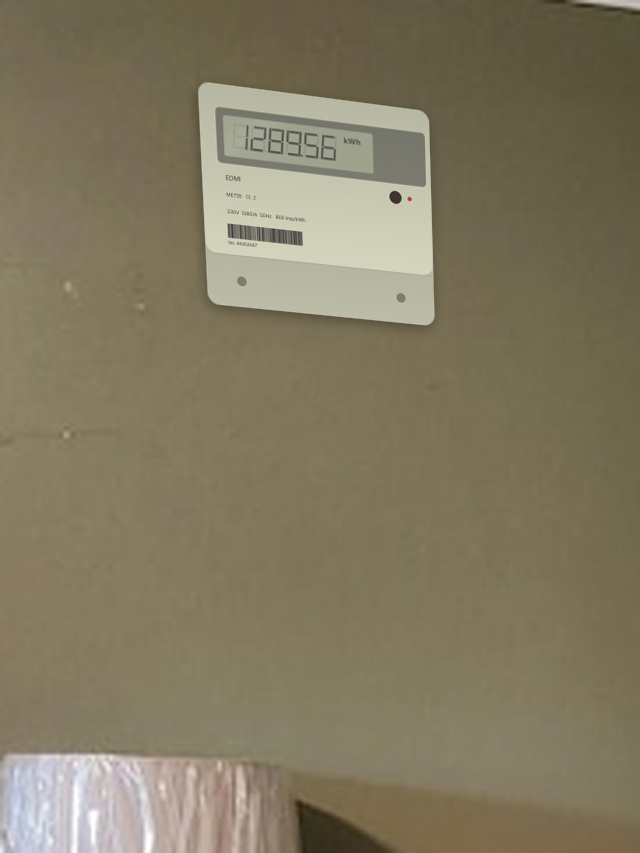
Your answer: 1289.56kWh
